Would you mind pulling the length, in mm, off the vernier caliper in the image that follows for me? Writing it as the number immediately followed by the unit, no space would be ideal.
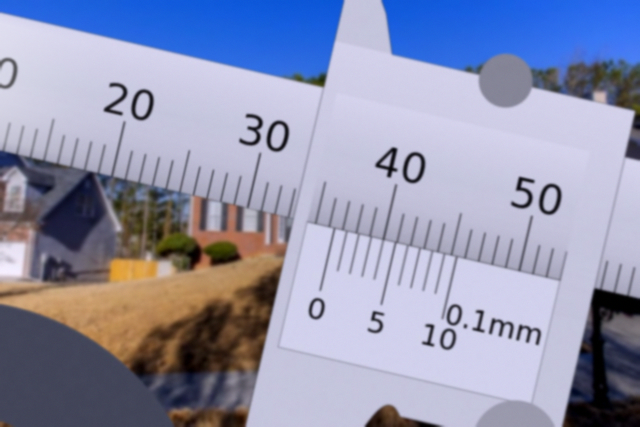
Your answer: 36.4mm
